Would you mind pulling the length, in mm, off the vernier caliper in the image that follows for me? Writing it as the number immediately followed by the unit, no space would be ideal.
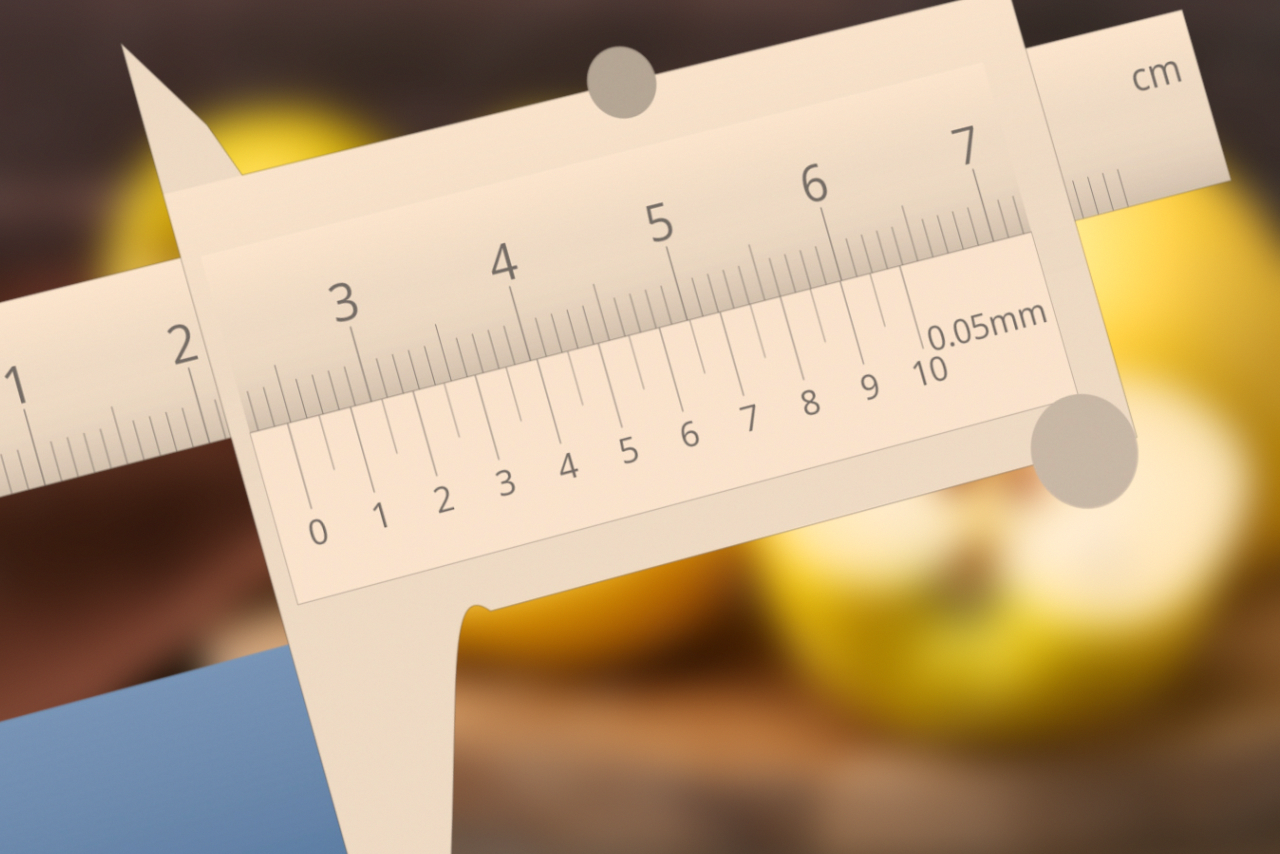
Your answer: 24.8mm
